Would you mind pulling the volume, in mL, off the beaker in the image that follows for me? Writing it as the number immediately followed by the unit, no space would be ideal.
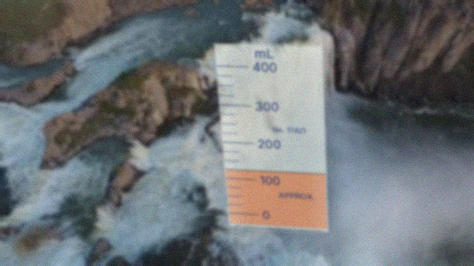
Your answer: 125mL
